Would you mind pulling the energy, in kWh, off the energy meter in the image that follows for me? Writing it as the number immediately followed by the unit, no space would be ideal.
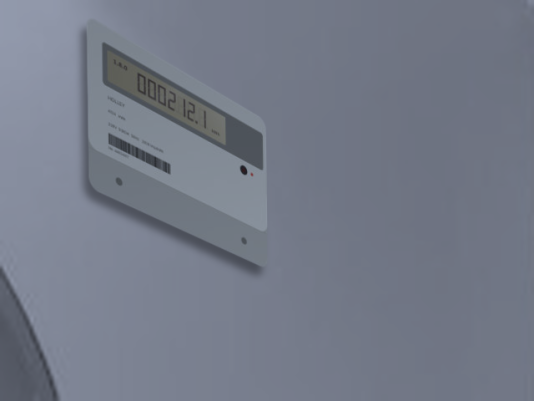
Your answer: 212.1kWh
